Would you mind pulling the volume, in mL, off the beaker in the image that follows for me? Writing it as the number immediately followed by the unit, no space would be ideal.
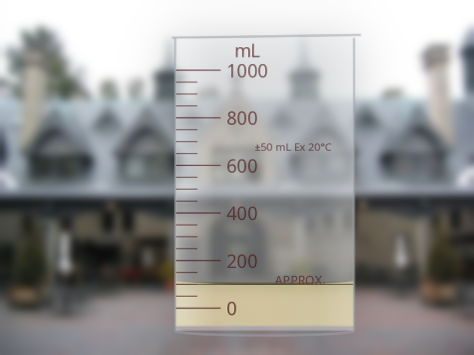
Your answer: 100mL
